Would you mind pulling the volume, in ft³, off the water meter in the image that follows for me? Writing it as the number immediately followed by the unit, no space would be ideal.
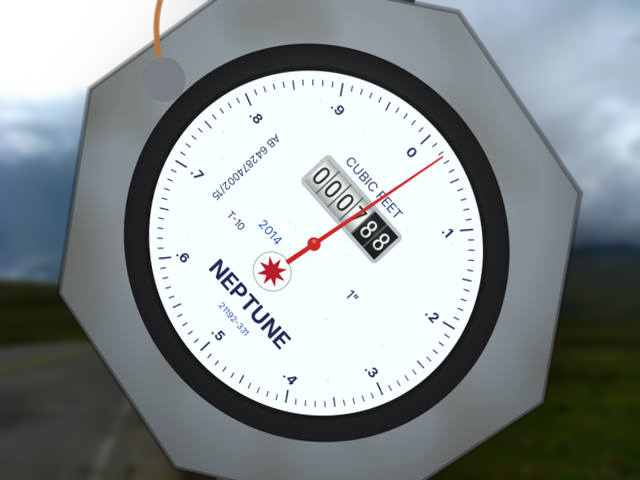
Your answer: 788.02ft³
